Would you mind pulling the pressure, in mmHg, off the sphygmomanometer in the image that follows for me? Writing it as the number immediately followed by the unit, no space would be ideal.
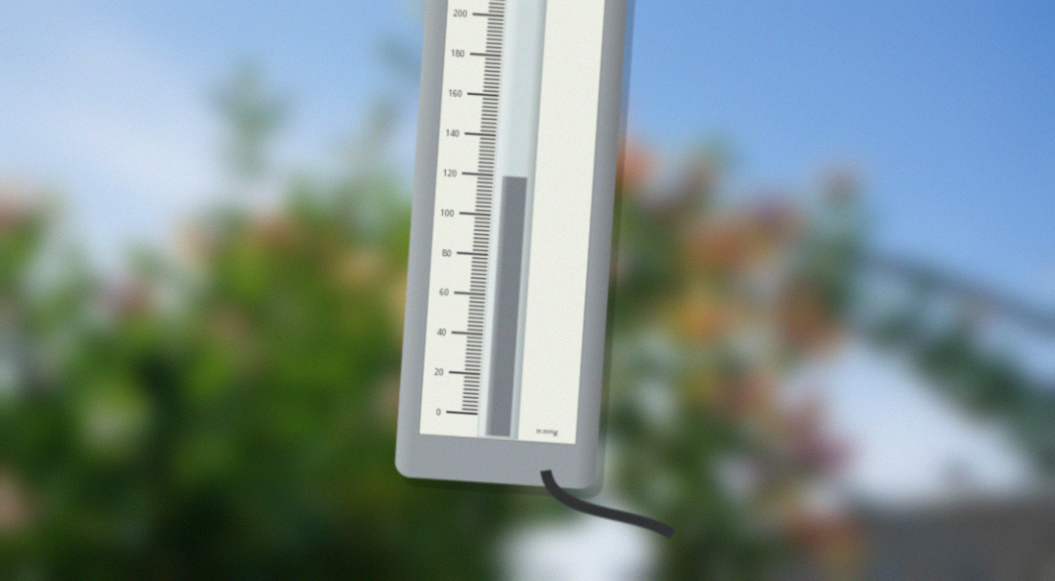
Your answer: 120mmHg
